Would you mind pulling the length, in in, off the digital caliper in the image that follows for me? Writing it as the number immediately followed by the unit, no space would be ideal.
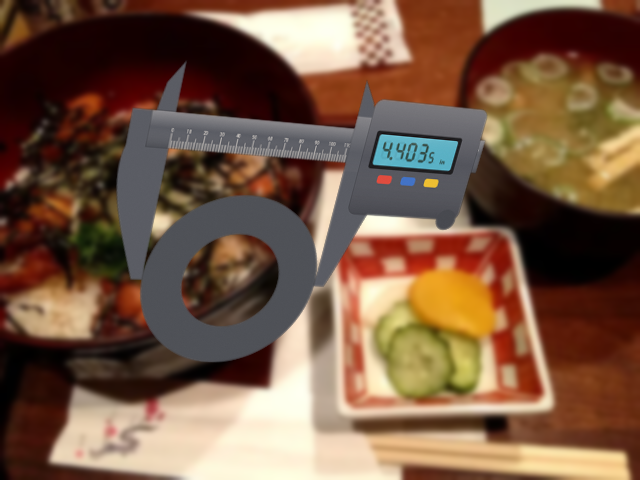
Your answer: 4.4035in
